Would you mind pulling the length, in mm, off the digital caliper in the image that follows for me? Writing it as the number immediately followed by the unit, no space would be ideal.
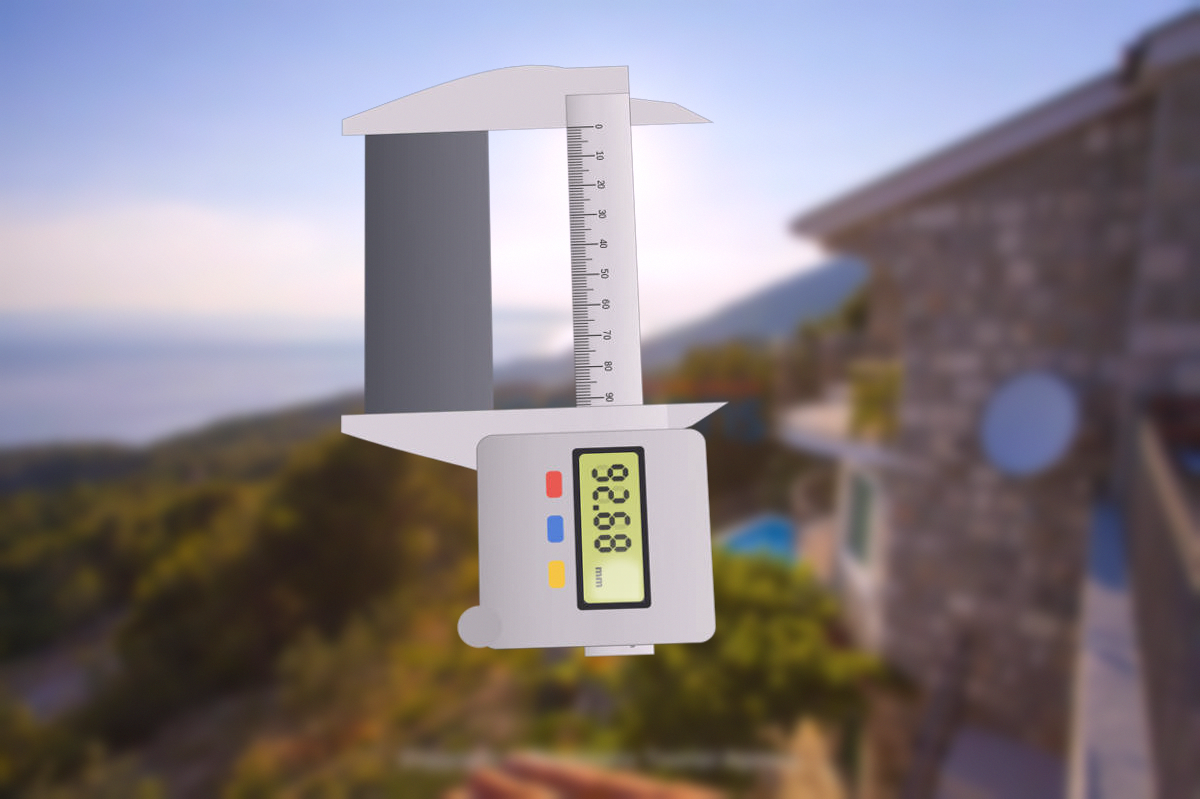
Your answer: 92.68mm
